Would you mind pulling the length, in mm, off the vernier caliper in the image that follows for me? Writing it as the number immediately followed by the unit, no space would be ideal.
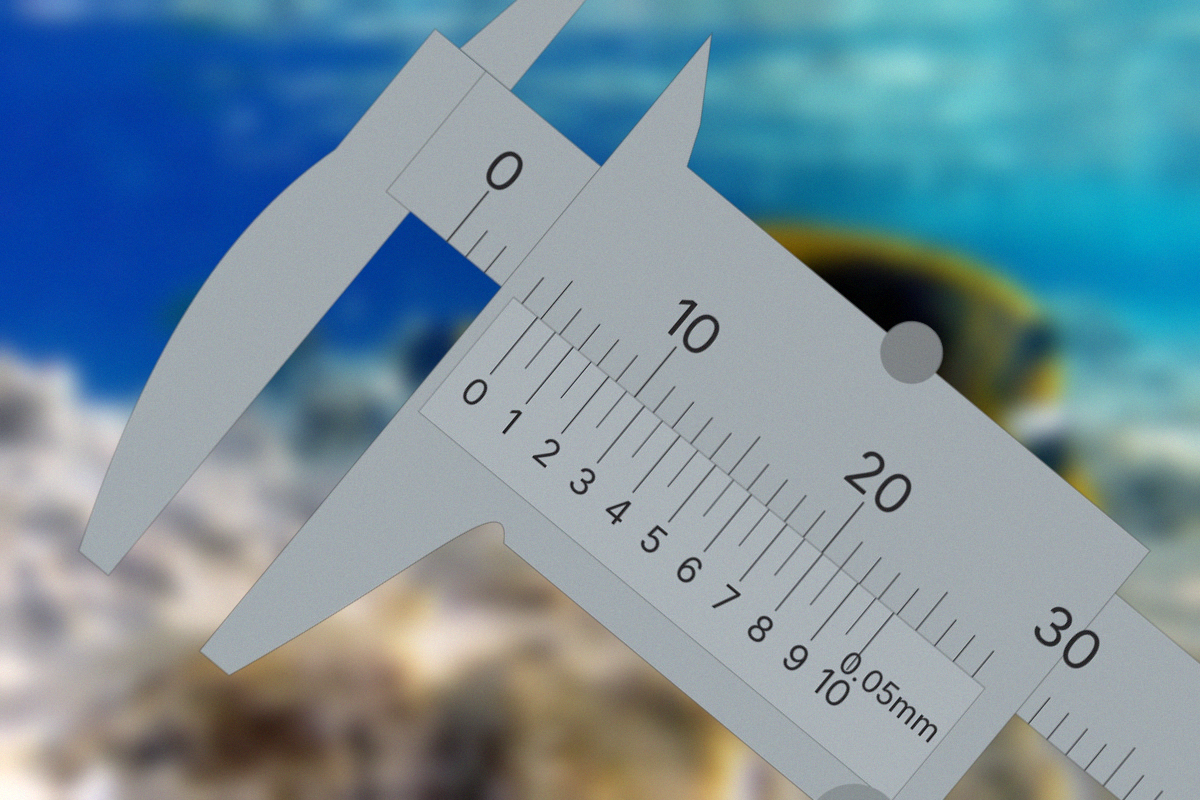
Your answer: 4.85mm
